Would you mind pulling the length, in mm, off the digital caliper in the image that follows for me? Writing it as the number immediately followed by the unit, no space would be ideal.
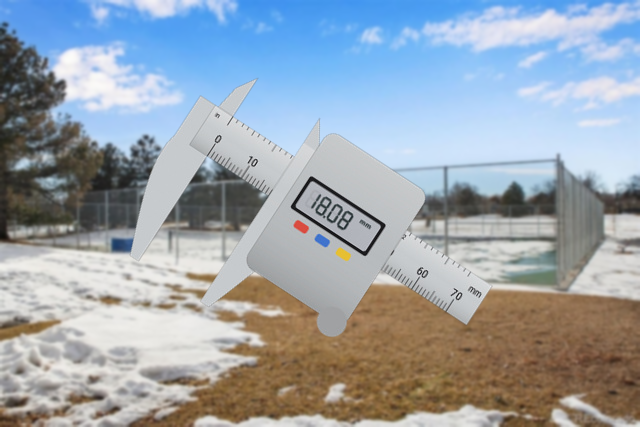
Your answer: 18.08mm
